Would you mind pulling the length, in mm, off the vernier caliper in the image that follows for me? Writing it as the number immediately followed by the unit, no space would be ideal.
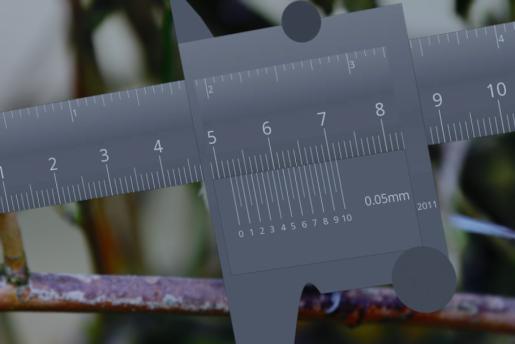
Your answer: 52.0mm
